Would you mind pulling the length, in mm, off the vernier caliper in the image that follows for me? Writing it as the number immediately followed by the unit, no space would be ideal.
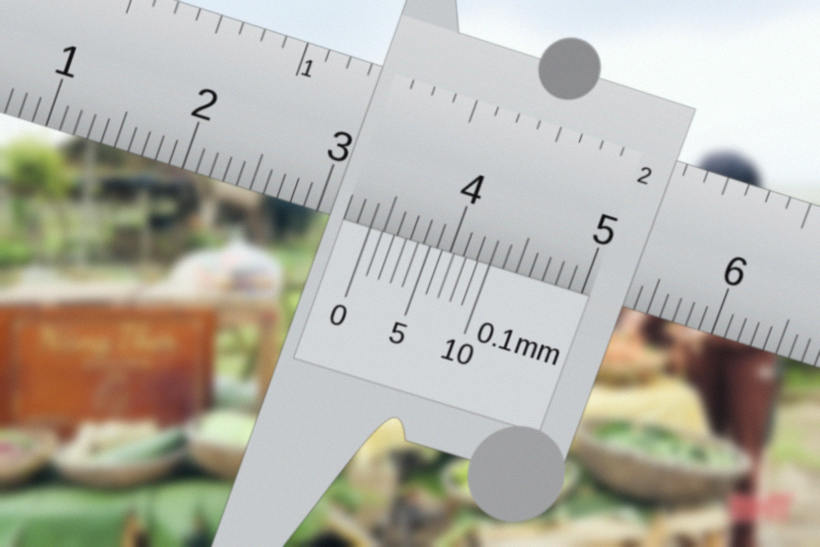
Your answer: 34.0mm
